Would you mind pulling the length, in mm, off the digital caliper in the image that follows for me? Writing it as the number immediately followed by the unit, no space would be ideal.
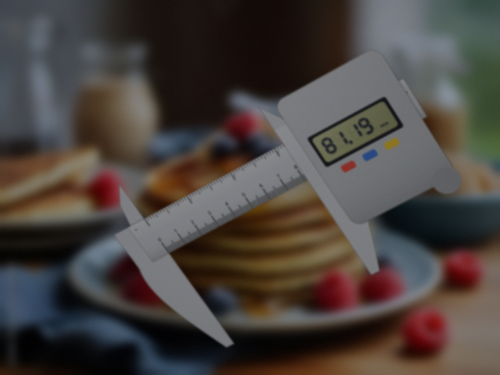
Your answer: 81.19mm
